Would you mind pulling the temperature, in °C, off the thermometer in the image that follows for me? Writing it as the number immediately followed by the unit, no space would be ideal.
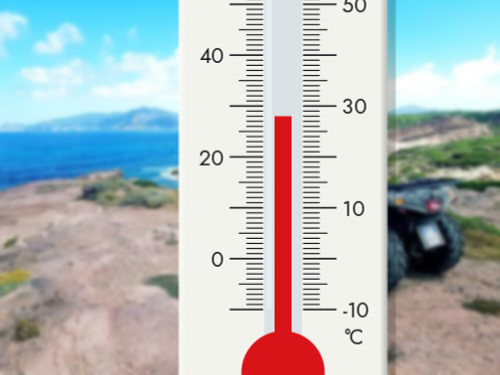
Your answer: 28°C
